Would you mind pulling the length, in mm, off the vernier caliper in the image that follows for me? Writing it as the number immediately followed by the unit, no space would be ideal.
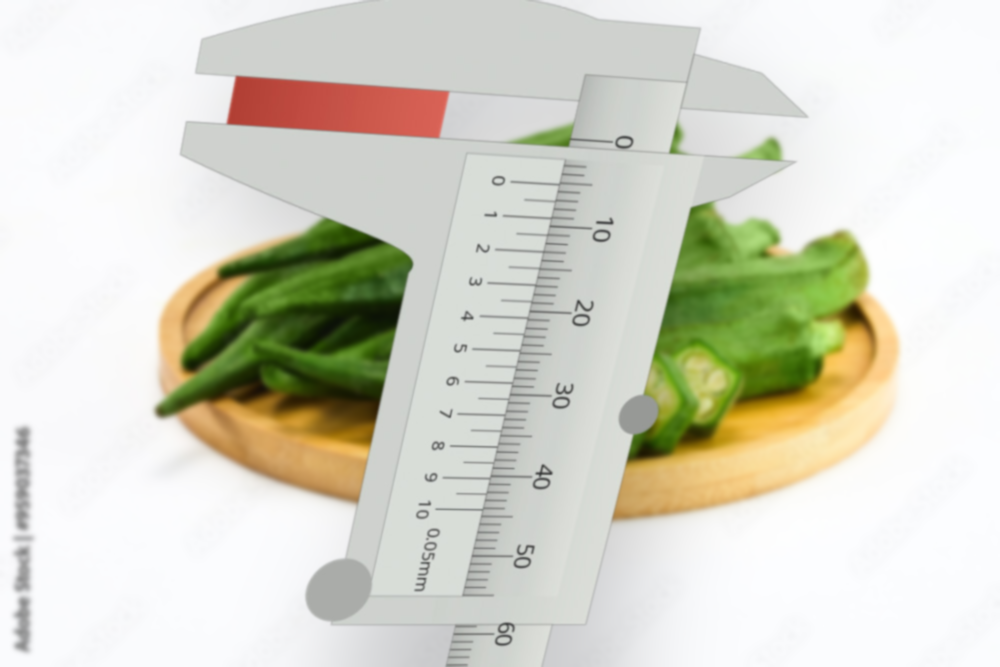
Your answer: 5.2mm
